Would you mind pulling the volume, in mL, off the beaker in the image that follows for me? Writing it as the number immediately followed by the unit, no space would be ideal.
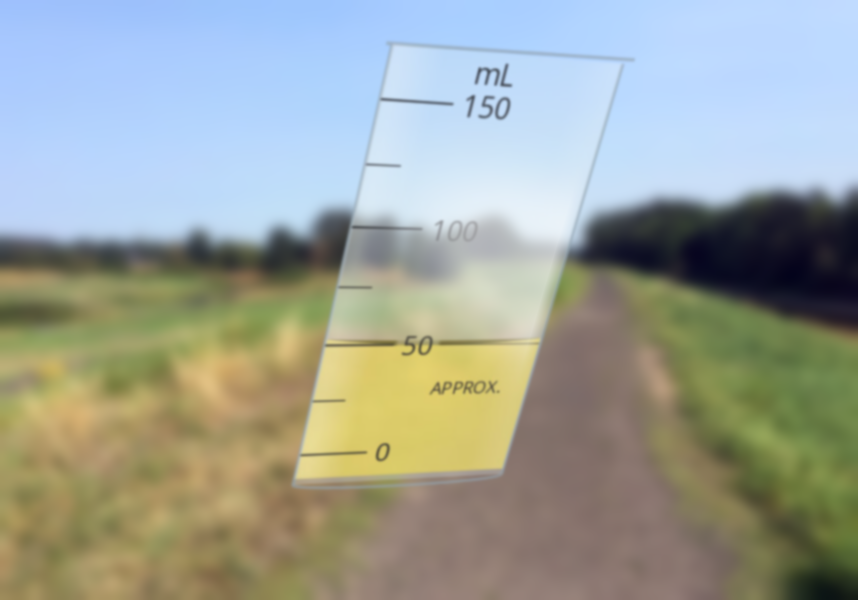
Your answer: 50mL
